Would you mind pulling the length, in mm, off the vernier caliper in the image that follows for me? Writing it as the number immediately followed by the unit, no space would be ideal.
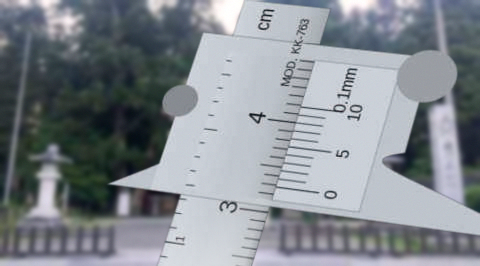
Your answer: 32.8mm
